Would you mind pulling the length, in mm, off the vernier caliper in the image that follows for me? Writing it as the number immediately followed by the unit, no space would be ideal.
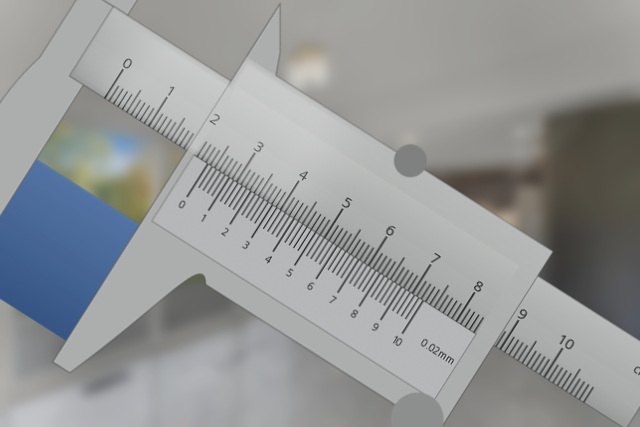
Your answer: 23.5mm
